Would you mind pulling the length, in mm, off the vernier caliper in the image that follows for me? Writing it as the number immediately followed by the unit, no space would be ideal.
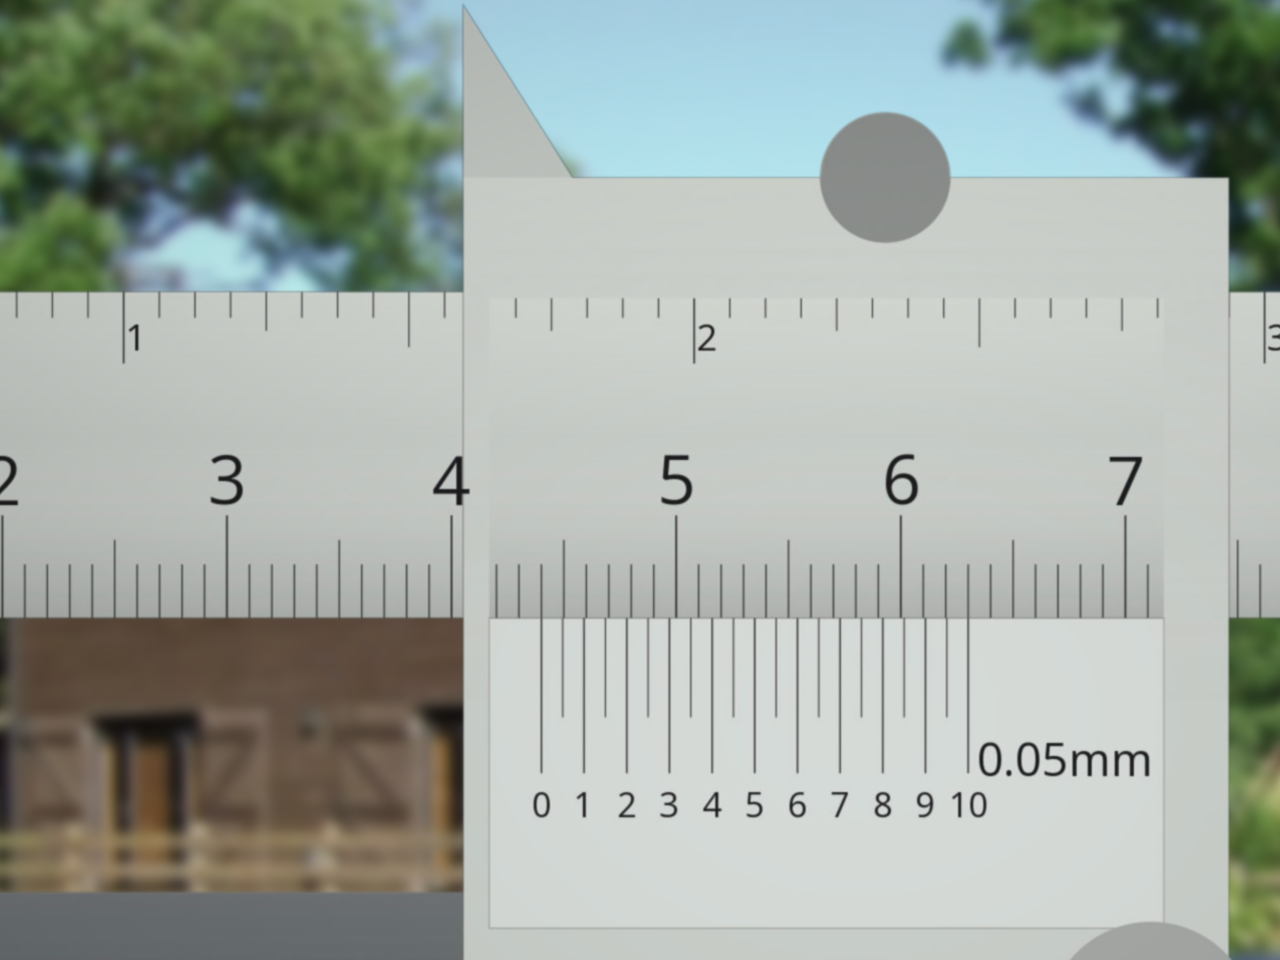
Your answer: 44.0mm
